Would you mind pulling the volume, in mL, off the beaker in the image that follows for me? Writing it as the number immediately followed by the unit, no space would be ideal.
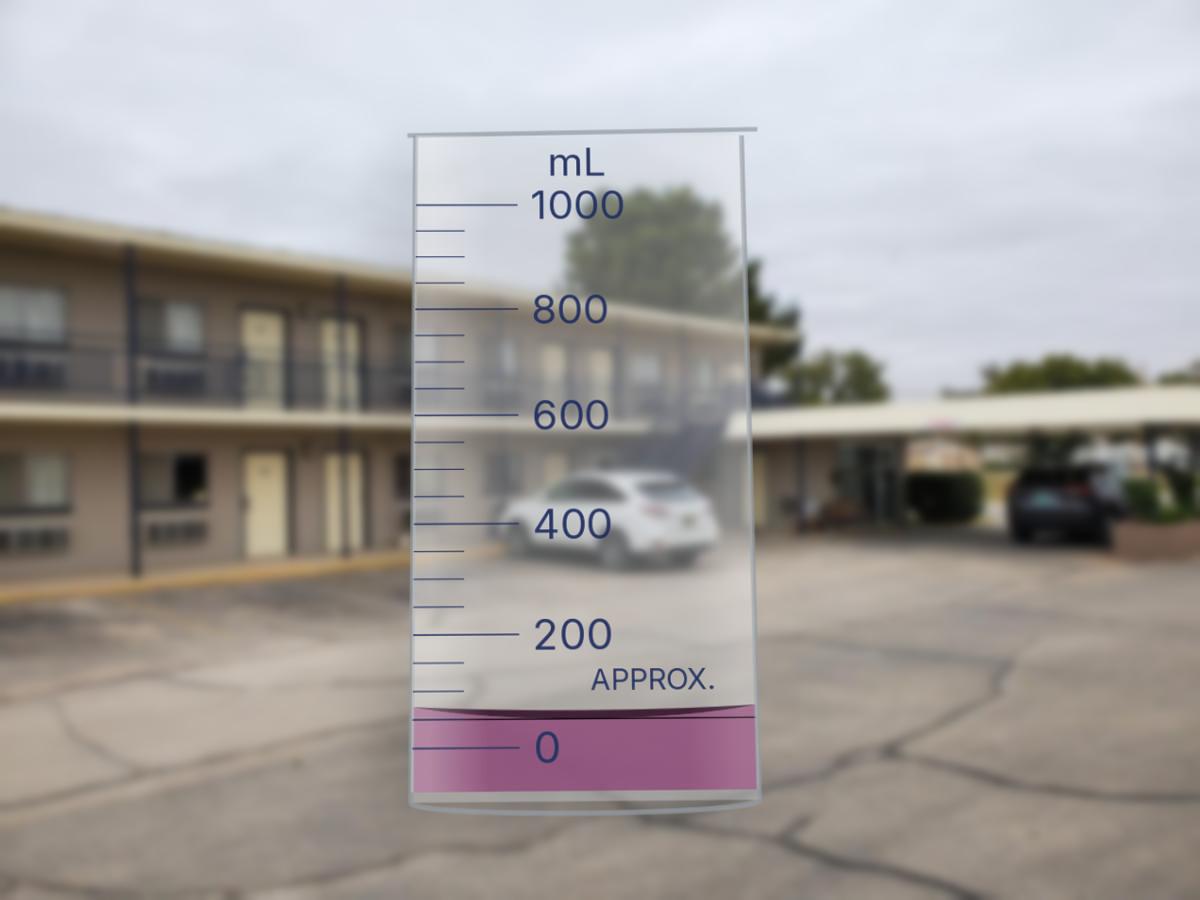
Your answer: 50mL
